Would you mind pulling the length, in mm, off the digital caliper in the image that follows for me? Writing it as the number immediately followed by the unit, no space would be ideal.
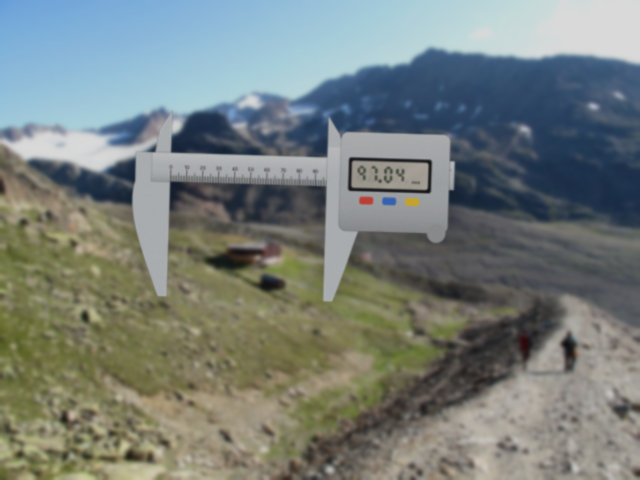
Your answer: 97.04mm
